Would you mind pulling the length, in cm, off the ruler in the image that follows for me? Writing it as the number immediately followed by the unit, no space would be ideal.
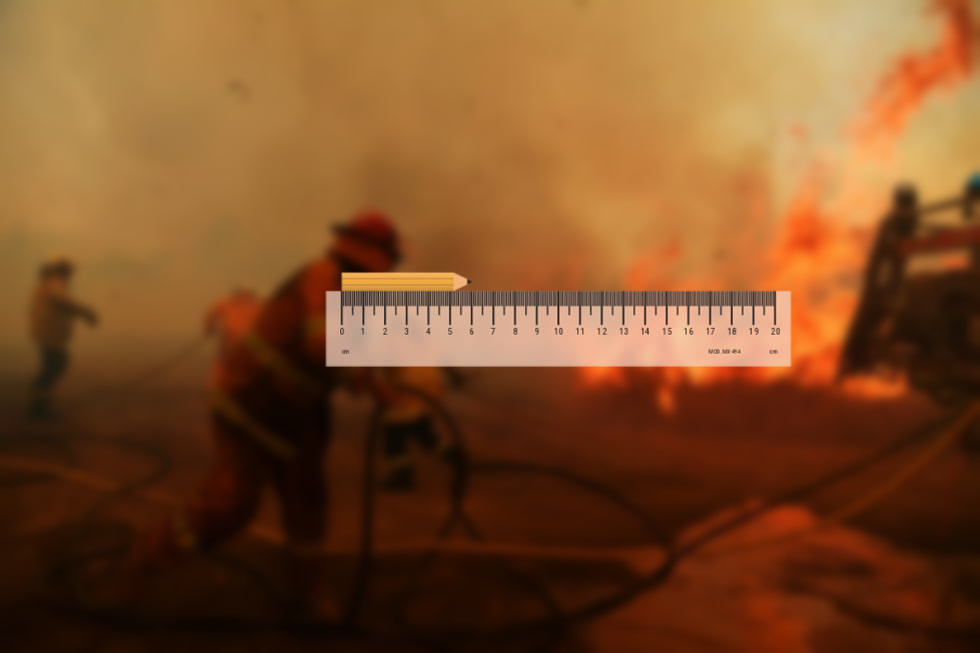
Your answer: 6cm
